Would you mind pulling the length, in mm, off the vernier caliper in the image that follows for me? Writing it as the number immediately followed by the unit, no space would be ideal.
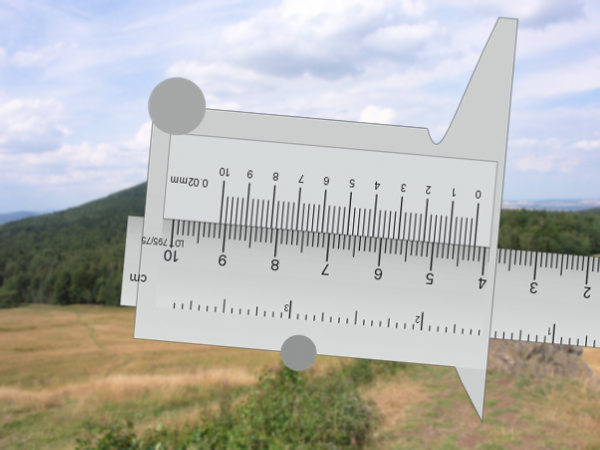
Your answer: 42.0mm
